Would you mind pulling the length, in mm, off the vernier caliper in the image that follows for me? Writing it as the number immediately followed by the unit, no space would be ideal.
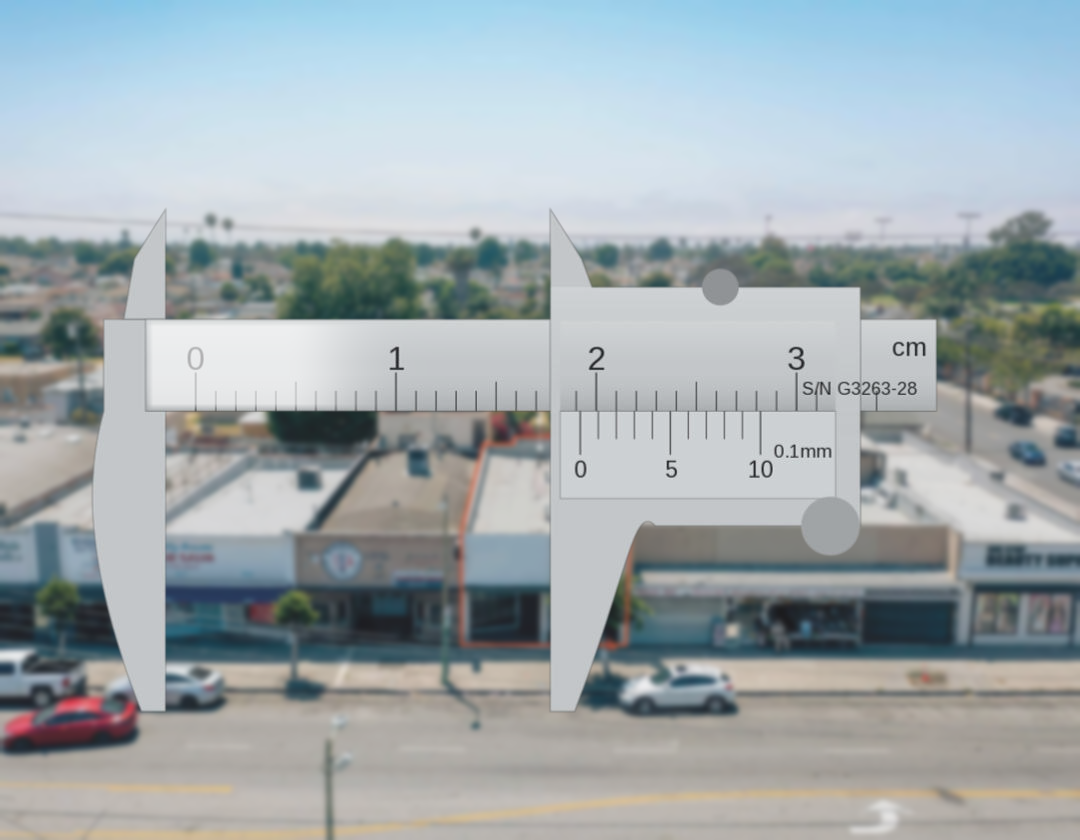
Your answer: 19.2mm
